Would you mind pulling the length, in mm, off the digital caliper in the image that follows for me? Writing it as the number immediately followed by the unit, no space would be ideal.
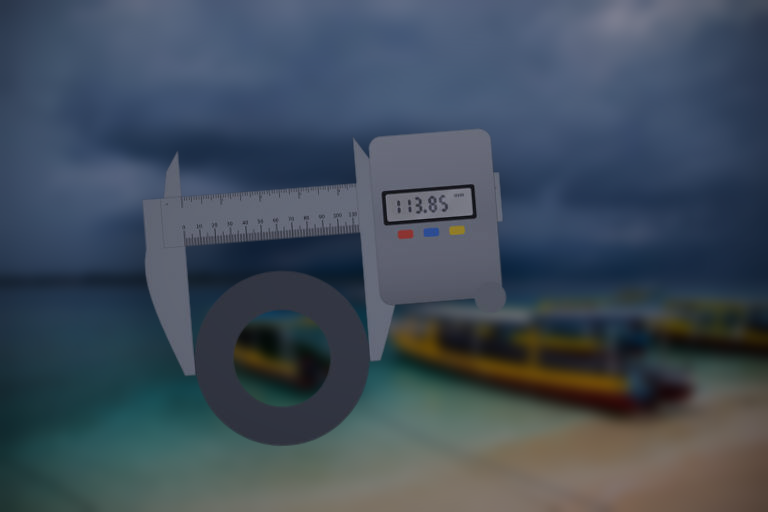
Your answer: 113.85mm
